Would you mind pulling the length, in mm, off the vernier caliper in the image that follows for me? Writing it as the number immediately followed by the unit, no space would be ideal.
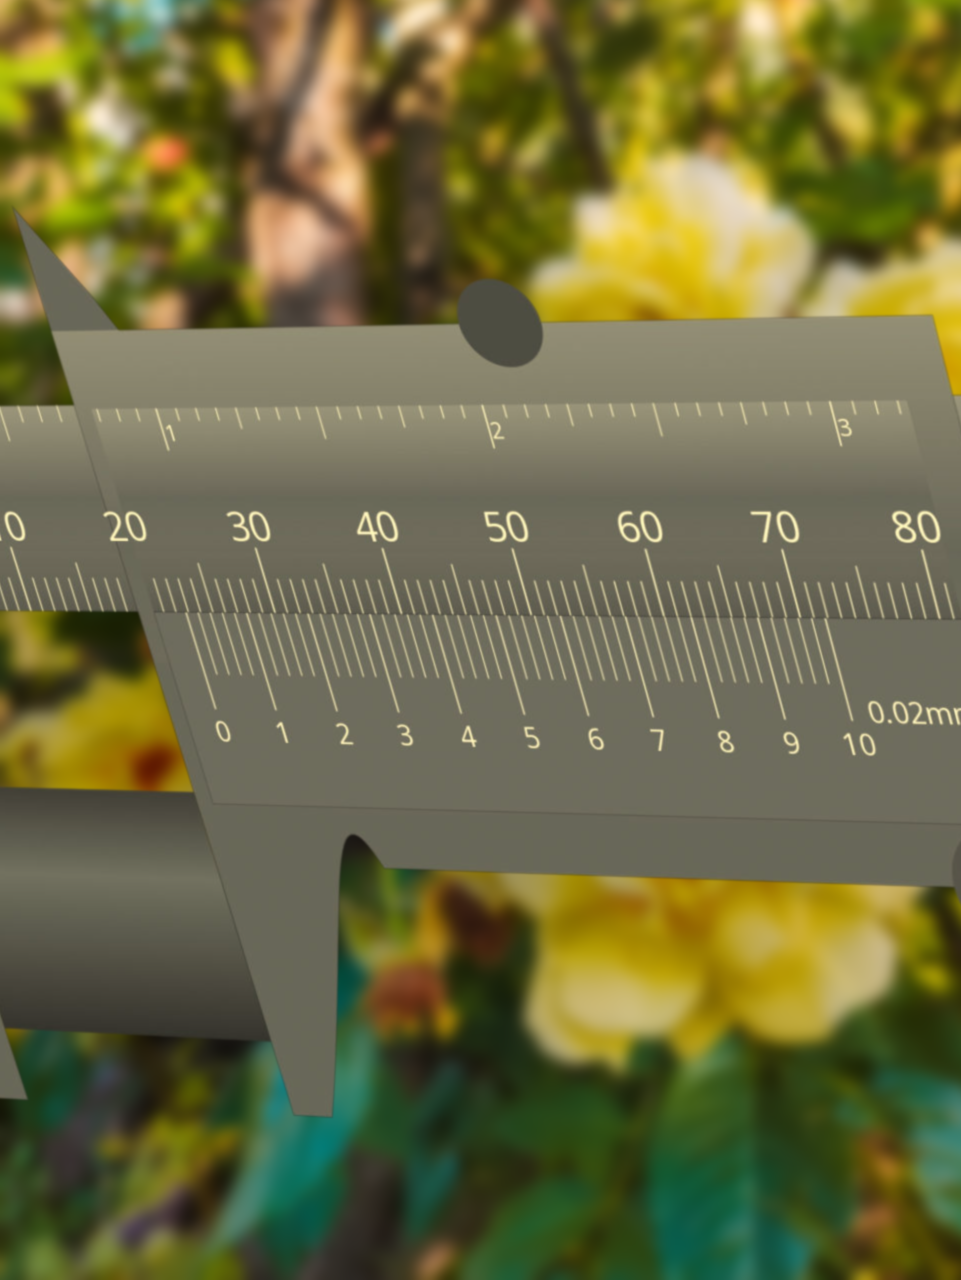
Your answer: 22.8mm
